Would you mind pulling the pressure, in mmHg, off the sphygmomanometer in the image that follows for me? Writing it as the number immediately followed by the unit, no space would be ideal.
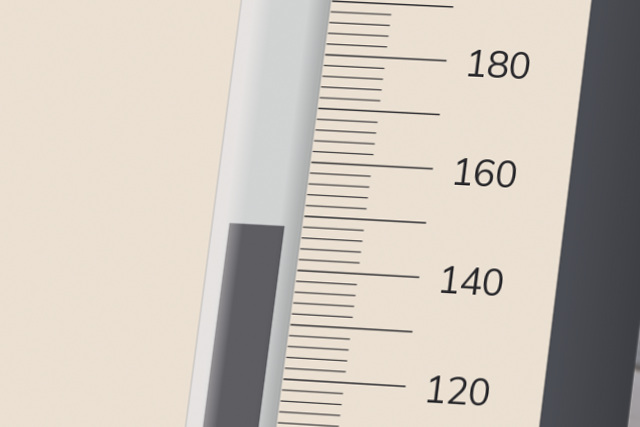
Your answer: 148mmHg
